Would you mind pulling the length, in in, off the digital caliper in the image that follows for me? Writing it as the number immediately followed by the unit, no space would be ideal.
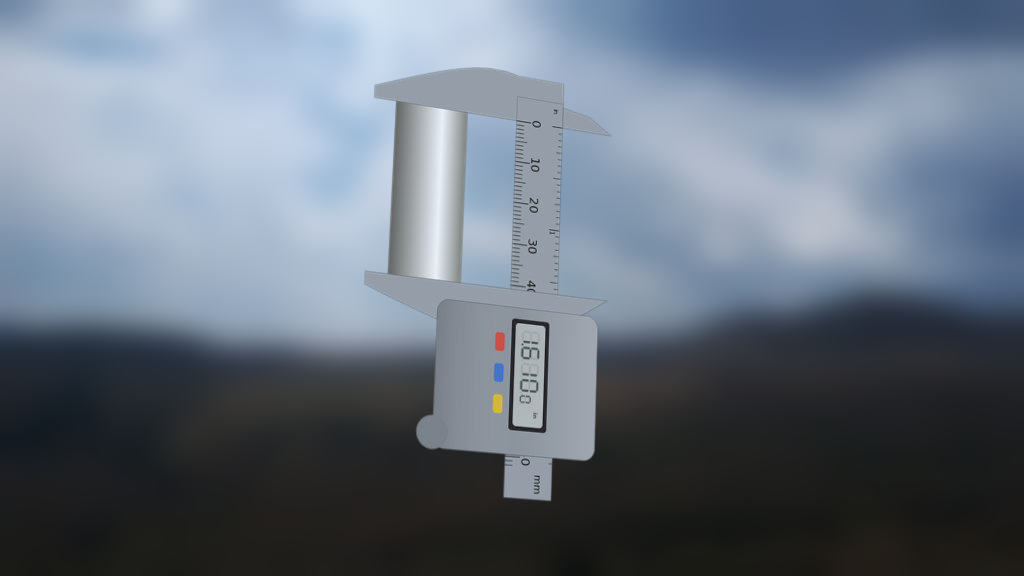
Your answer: 1.6100in
